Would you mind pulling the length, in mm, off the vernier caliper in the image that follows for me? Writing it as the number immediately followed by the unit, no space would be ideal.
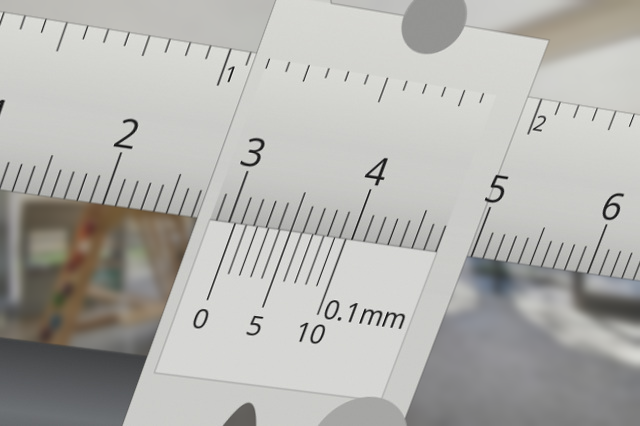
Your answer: 30.5mm
